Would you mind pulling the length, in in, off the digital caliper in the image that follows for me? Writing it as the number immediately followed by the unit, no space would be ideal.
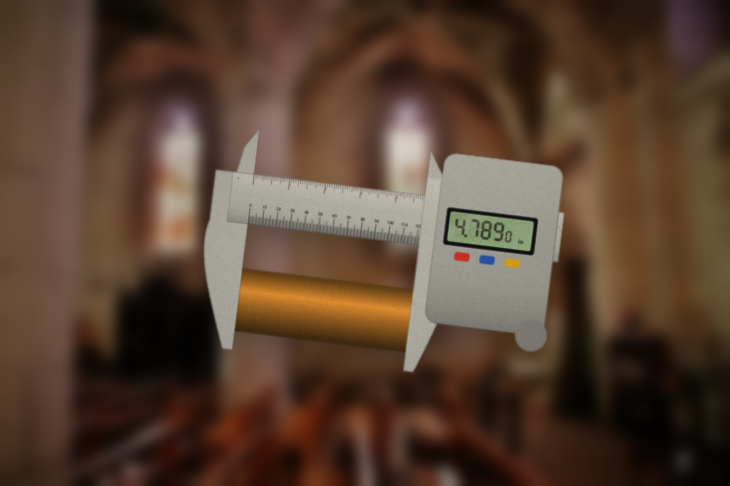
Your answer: 4.7890in
